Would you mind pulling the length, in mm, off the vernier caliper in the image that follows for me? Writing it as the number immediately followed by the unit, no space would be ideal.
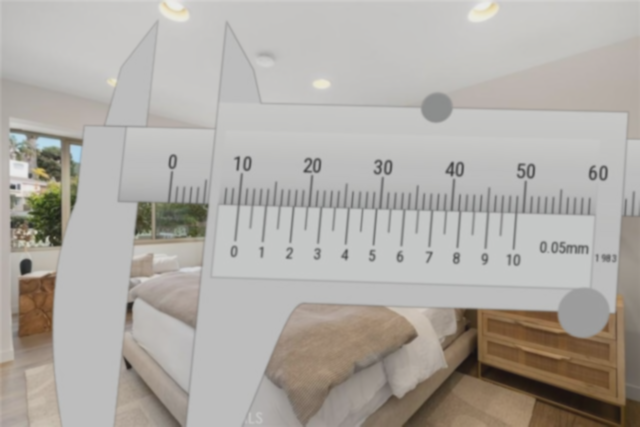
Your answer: 10.0mm
